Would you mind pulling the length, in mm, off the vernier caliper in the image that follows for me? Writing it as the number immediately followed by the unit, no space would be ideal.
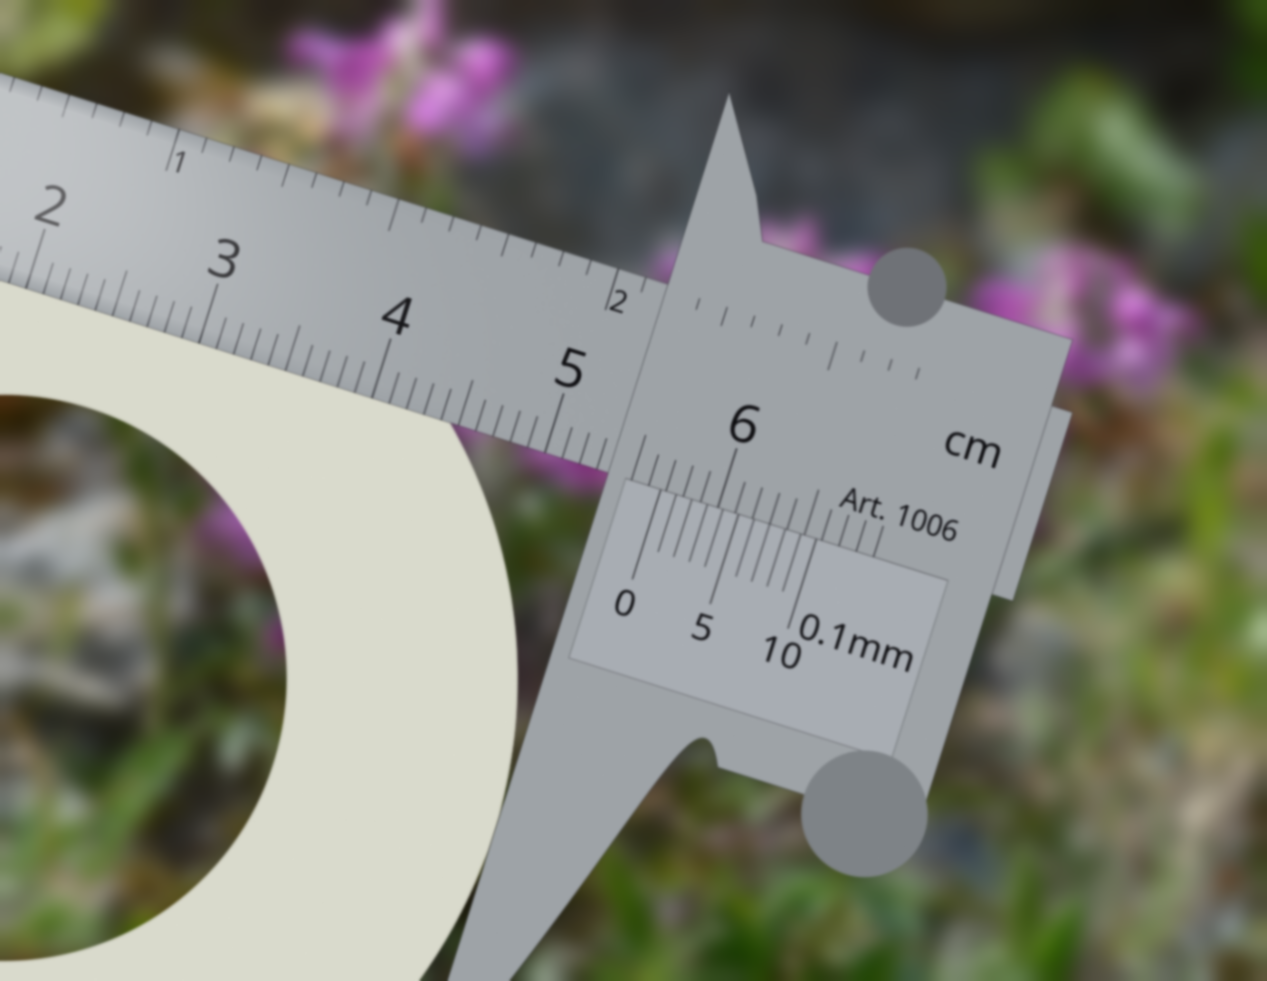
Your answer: 56.7mm
